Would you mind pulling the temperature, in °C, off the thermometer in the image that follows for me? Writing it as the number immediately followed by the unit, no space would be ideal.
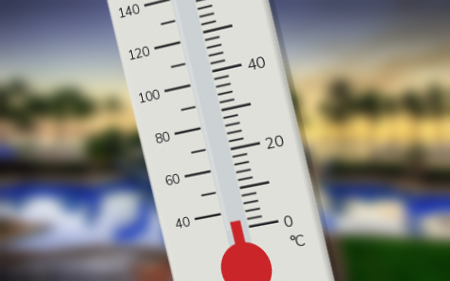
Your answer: 2°C
